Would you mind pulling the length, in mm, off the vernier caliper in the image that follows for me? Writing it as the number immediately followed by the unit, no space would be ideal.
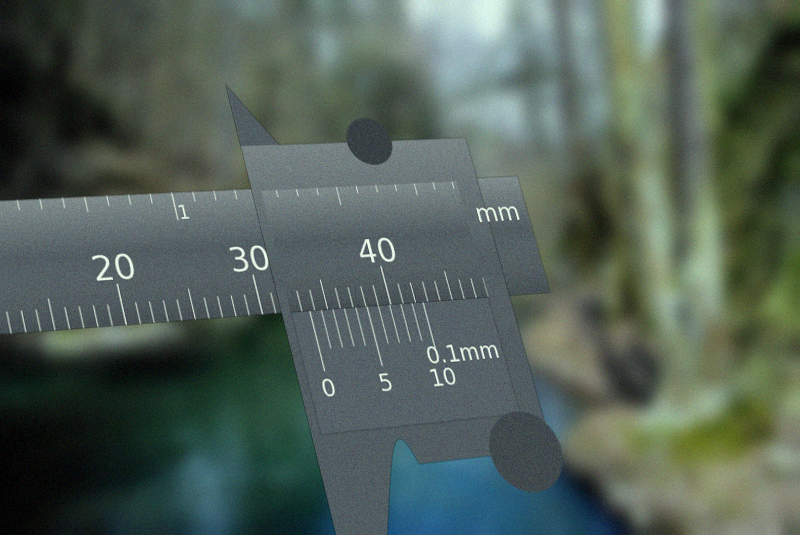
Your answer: 33.6mm
